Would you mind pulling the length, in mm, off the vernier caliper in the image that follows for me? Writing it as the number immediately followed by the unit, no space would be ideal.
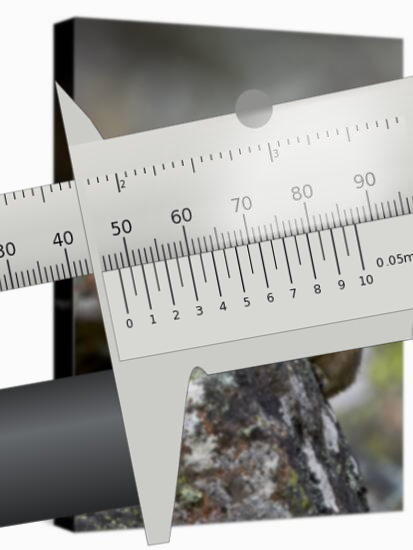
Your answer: 48.2mm
